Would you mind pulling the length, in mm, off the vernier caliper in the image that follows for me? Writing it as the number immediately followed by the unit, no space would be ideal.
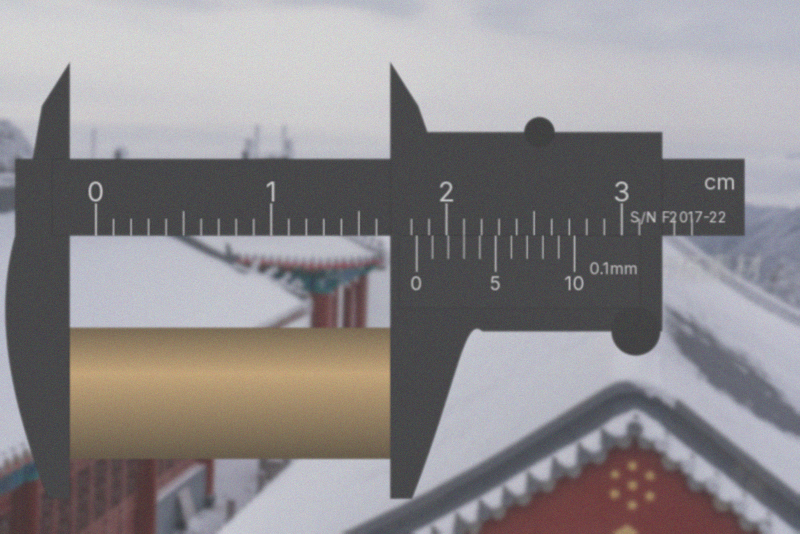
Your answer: 18.3mm
